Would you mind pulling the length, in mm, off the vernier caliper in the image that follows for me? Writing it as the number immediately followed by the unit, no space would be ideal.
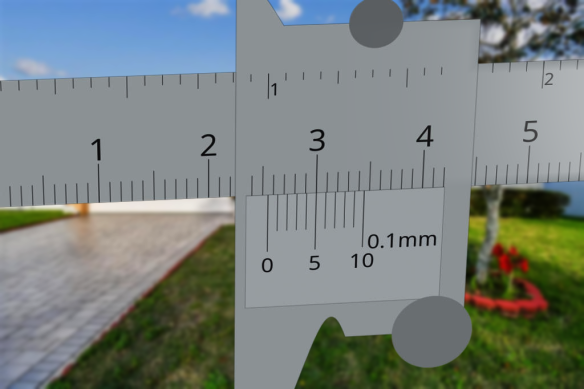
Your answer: 25.5mm
